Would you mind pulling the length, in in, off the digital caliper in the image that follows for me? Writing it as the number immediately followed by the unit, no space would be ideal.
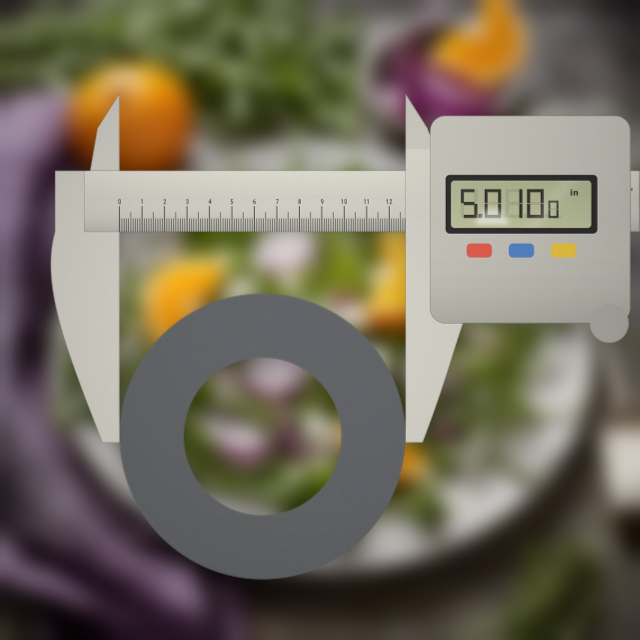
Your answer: 5.0100in
